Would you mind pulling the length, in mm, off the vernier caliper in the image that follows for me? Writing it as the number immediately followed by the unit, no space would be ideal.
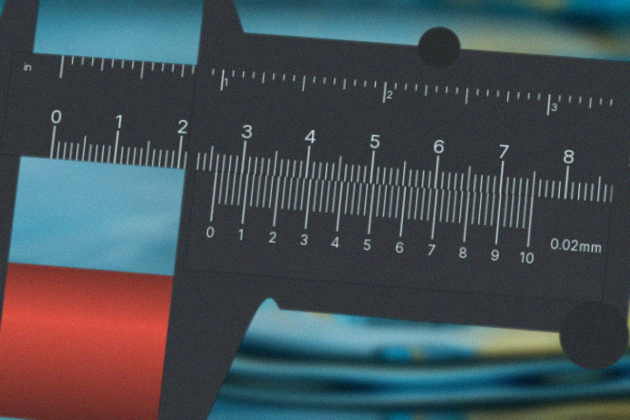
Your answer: 26.0mm
